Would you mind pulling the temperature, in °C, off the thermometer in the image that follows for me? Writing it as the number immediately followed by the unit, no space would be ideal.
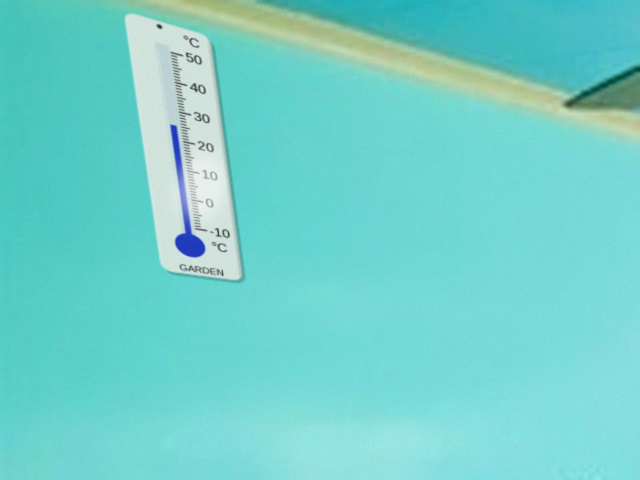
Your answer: 25°C
